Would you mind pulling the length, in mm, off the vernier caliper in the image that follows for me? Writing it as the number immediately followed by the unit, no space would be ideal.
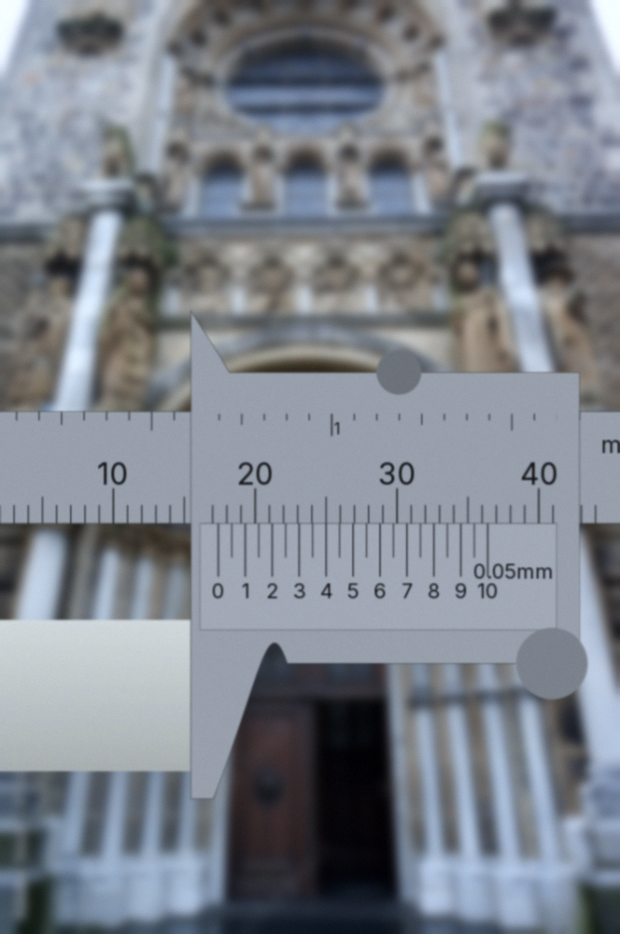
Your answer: 17.4mm
